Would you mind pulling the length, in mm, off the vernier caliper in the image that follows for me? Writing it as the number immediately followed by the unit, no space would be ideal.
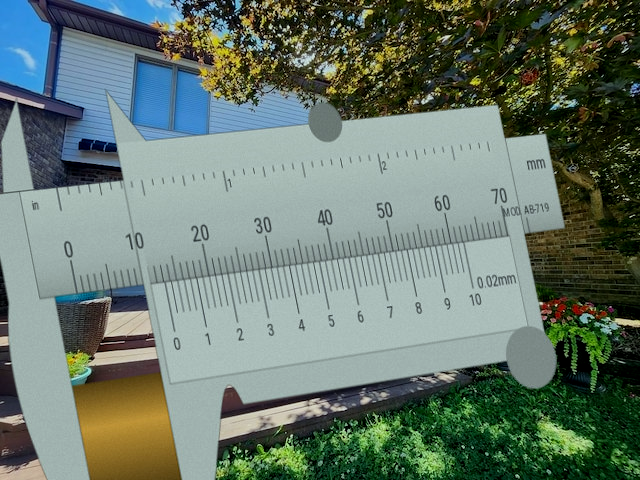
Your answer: 13.2mm
